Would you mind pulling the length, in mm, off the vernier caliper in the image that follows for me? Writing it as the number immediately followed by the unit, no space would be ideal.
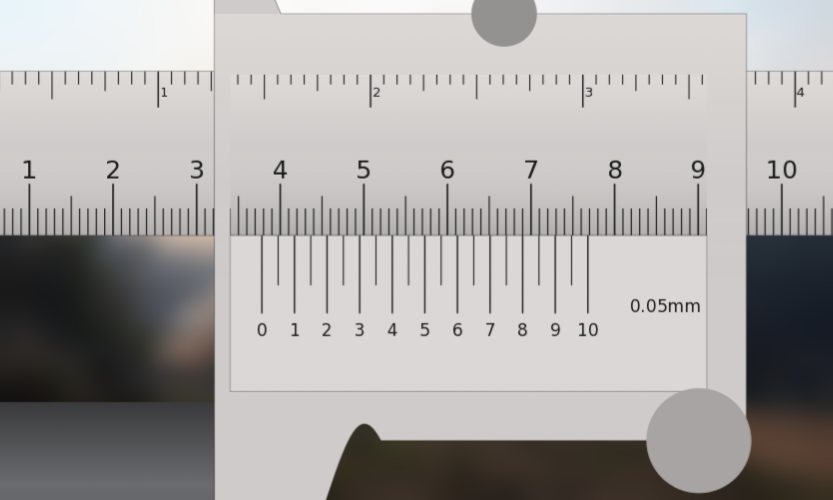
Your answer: 37.8mm
